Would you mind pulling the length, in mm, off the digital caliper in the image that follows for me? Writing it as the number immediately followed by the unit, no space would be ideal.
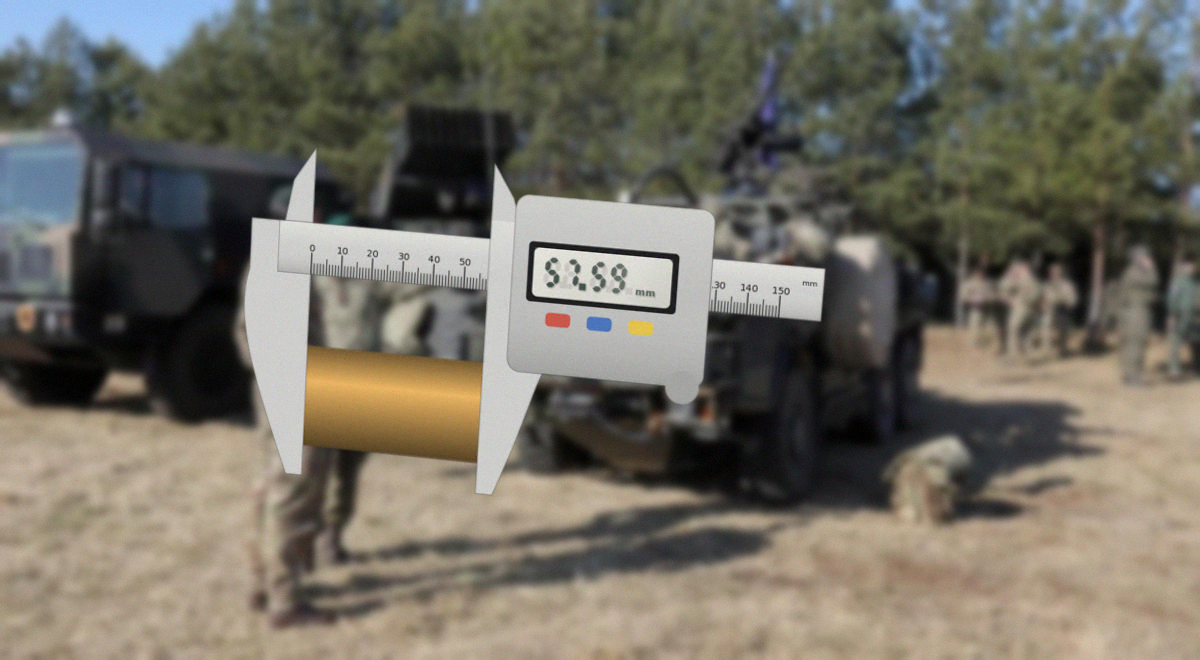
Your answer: 57.59mm
